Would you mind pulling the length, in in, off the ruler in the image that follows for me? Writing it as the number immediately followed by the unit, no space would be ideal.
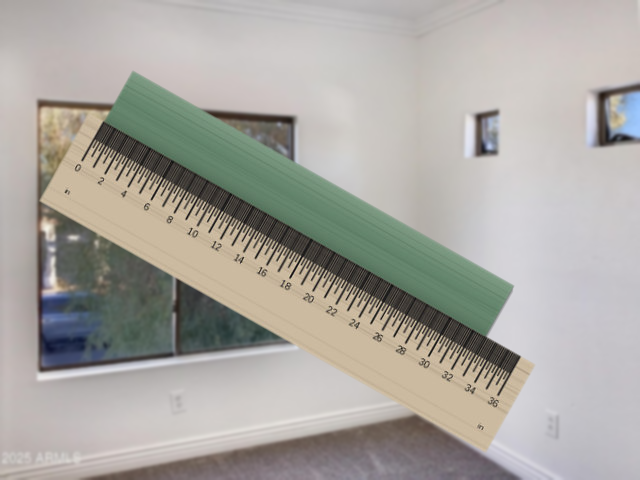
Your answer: 33in
